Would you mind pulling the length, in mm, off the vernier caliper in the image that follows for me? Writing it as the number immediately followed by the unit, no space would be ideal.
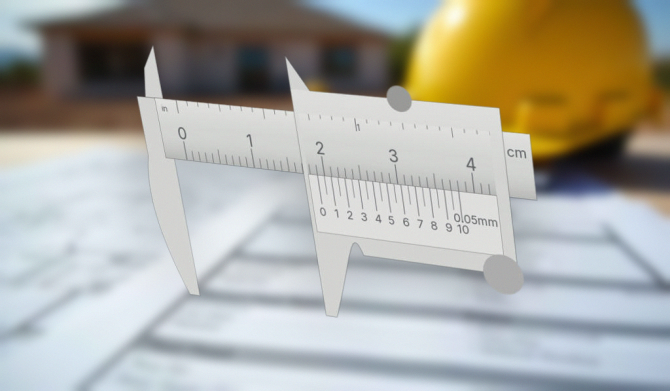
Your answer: 19.0mm
